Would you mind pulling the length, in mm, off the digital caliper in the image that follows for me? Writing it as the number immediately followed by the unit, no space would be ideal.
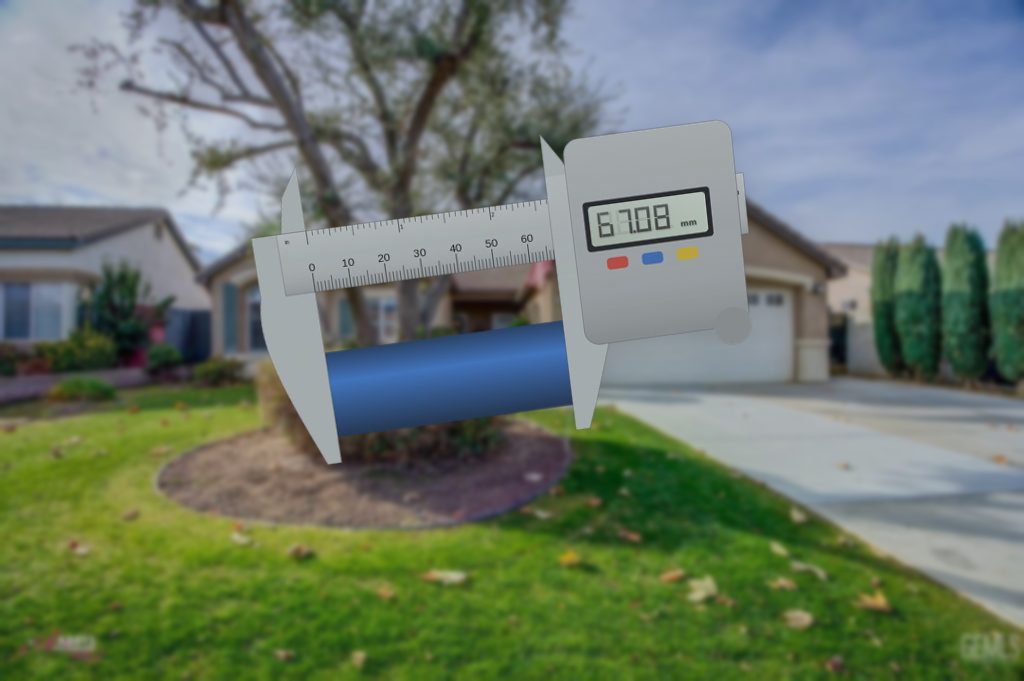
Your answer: 67.08mm
